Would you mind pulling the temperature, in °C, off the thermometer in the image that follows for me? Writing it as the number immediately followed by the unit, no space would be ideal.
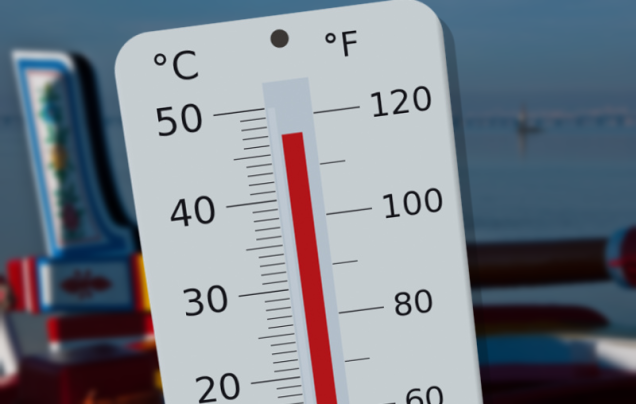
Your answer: 47°C
